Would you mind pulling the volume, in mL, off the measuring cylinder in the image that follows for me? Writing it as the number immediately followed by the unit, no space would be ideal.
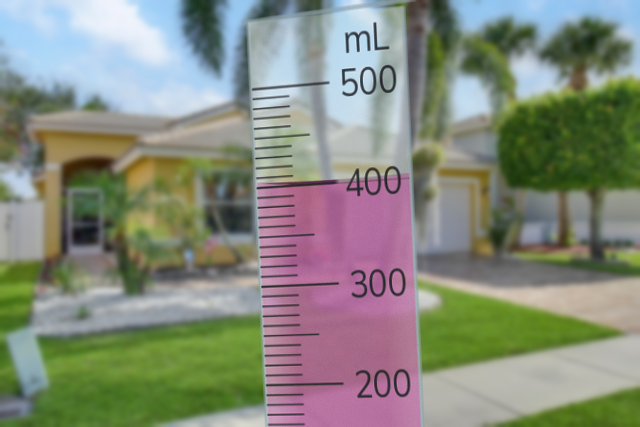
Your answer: 400mL
